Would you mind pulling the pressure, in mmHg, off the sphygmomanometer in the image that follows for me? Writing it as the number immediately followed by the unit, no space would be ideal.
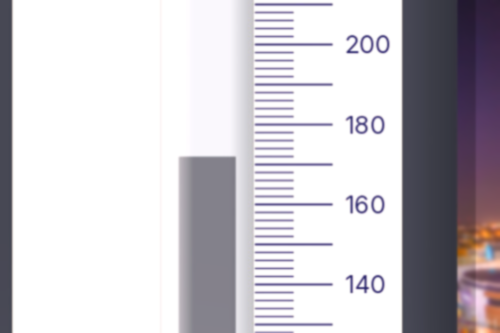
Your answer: 172mmHg
